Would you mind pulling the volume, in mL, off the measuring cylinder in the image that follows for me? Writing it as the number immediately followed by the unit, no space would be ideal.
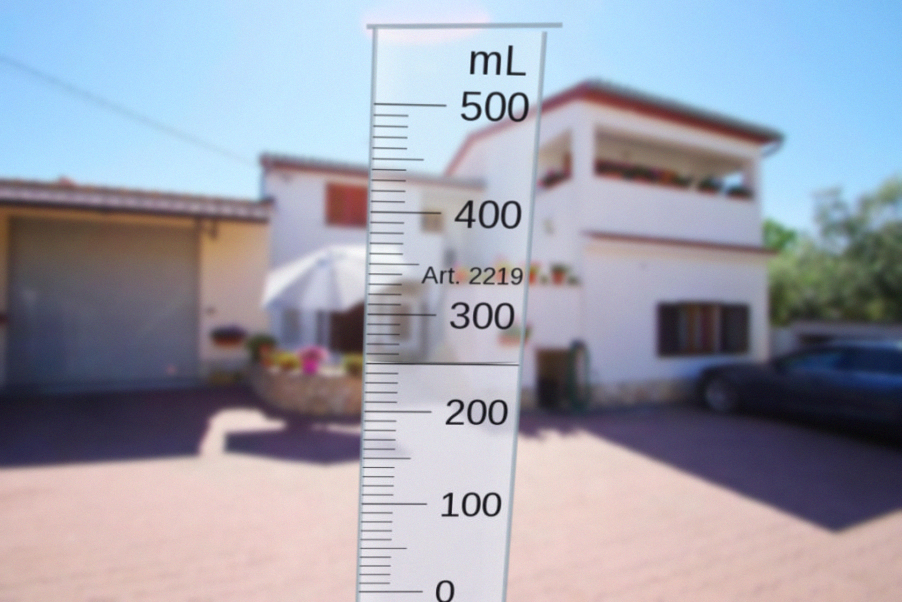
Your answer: 250mL
